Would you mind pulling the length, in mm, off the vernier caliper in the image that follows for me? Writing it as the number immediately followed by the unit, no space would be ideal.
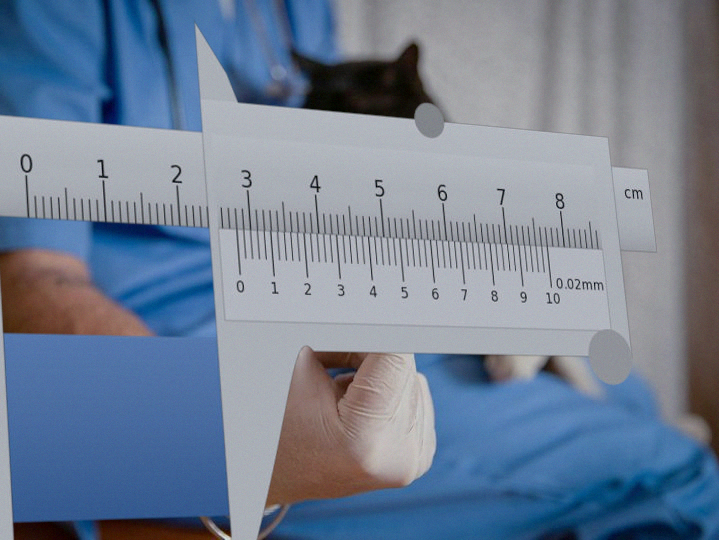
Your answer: 28.0mm
